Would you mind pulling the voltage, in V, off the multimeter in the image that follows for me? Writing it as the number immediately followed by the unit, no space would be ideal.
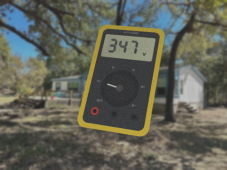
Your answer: 347V
